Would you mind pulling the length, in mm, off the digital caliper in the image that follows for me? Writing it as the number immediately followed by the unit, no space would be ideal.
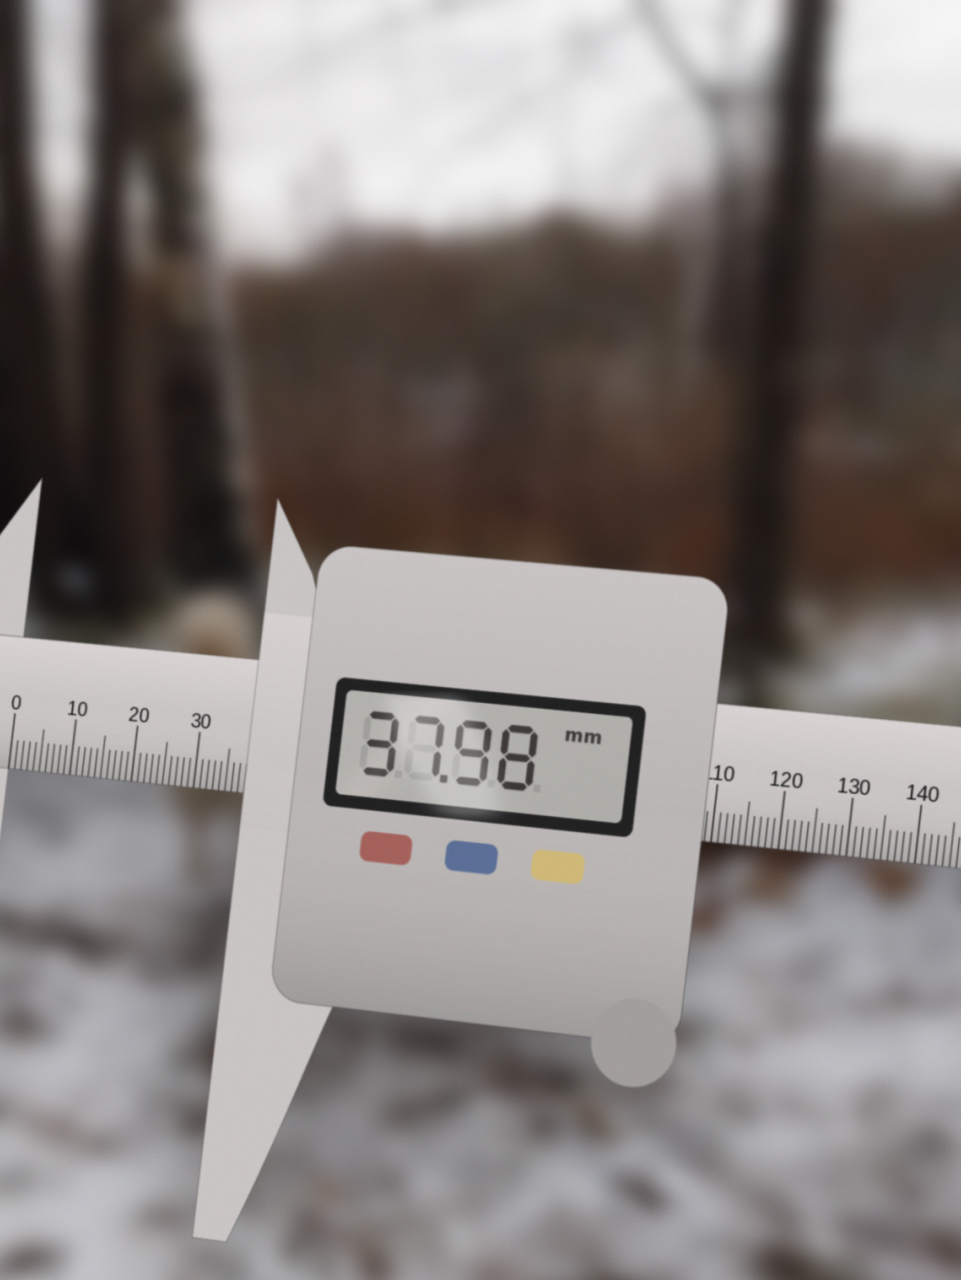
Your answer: 37.98mm
